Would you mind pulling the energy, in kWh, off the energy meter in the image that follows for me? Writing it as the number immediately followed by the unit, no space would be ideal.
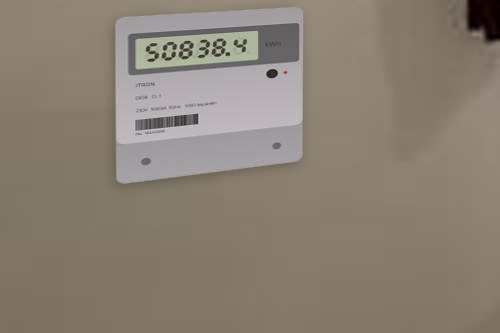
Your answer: 50838.4kWh
